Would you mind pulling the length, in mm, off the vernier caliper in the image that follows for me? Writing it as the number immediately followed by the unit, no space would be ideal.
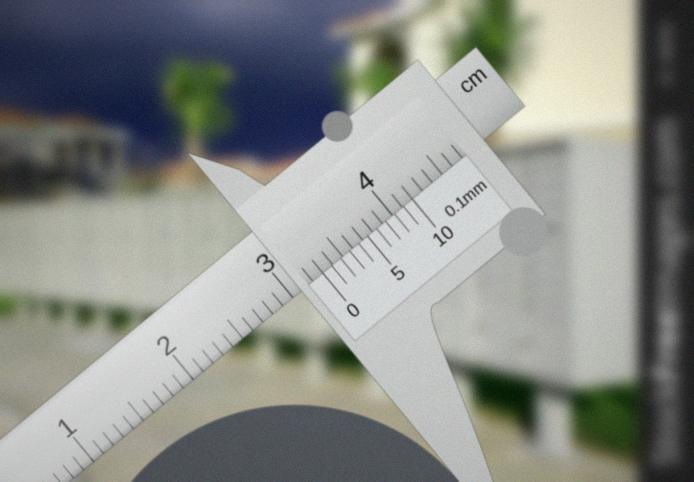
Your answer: 33.0mm
